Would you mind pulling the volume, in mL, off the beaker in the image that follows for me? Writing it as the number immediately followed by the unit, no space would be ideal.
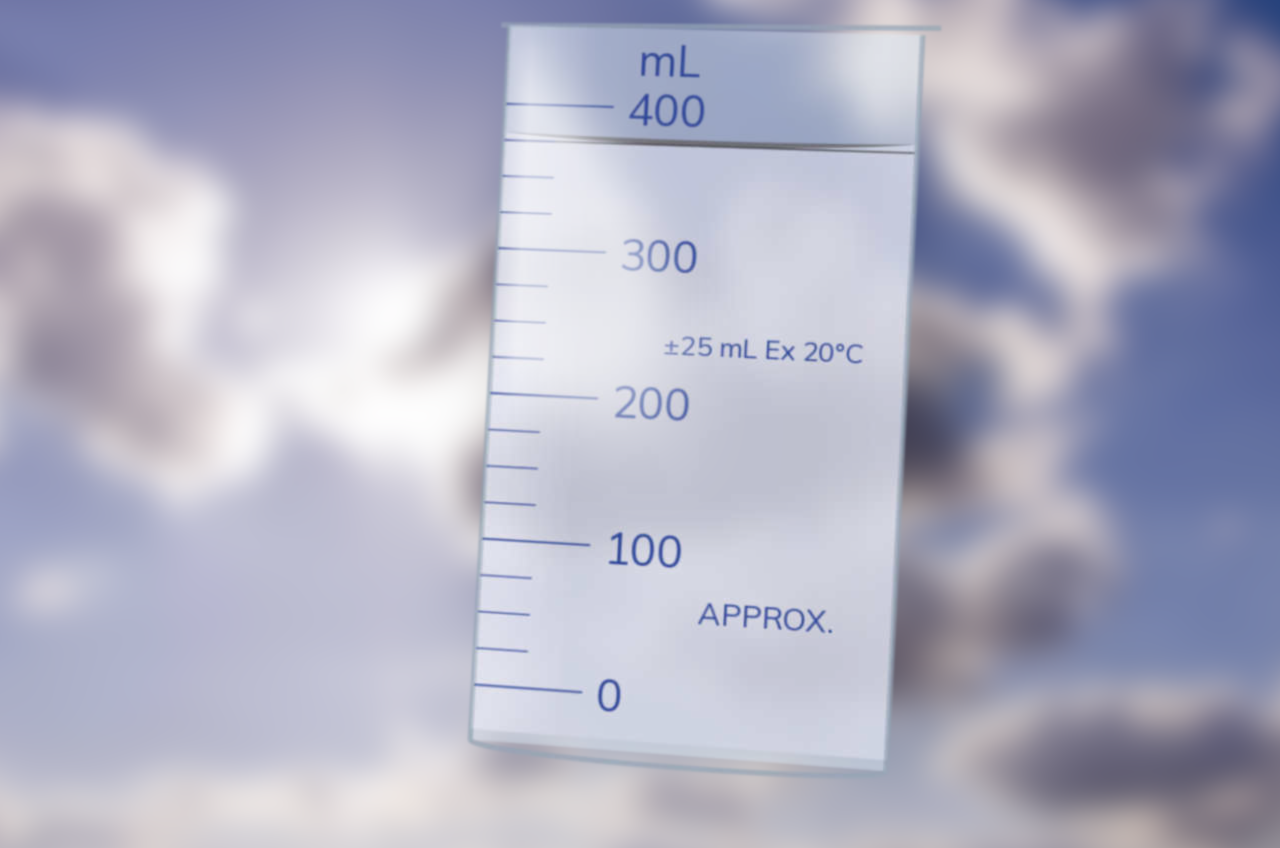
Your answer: 375mL
